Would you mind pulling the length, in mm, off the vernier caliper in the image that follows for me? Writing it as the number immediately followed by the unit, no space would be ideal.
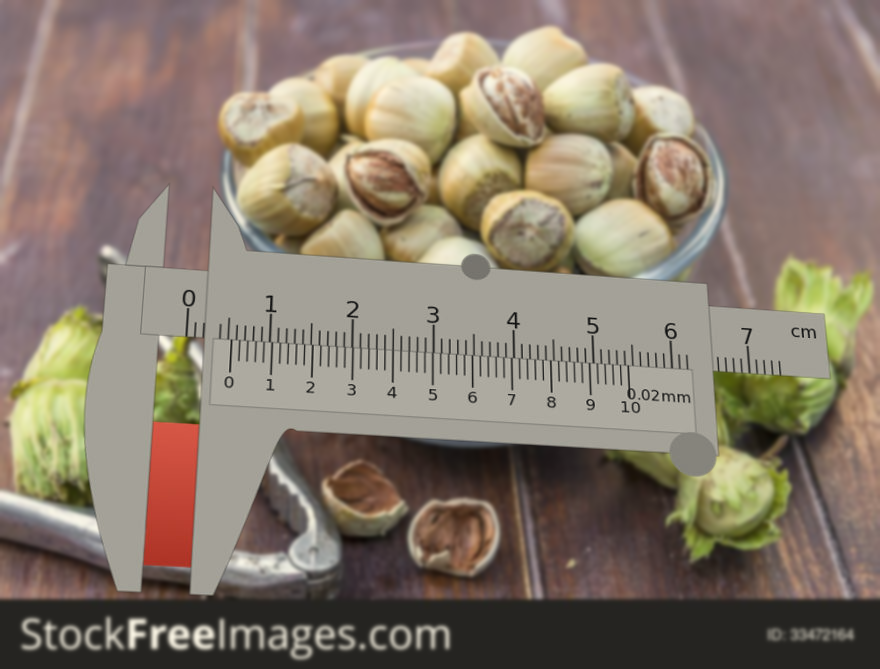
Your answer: 5.4mm
